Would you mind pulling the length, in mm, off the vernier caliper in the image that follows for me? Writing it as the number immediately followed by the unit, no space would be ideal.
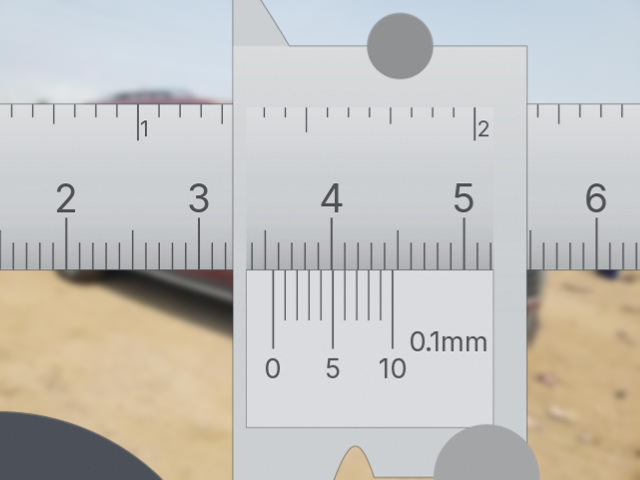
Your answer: 35.6mm
